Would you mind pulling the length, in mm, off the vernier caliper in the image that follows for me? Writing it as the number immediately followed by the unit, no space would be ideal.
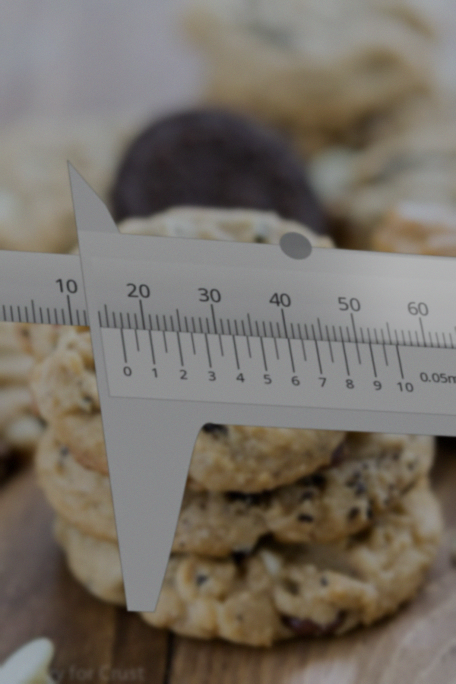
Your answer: 16.8mm
